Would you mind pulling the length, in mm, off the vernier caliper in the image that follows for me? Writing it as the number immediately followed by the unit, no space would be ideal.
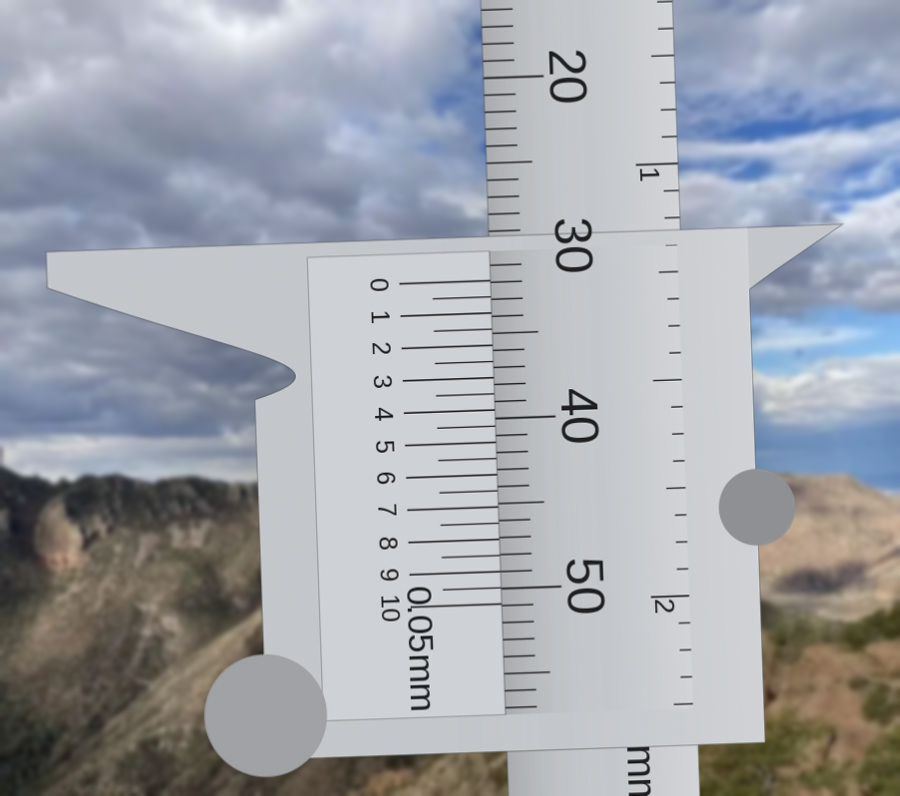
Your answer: 31.9mm
